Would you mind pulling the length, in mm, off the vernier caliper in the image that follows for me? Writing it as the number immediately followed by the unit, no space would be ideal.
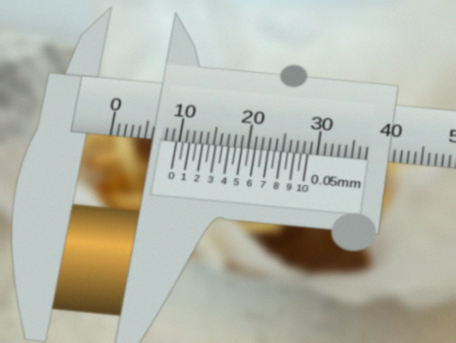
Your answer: 9.6mm
